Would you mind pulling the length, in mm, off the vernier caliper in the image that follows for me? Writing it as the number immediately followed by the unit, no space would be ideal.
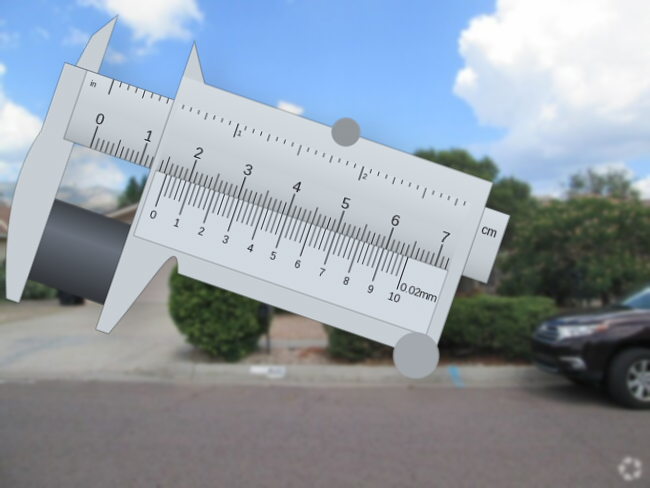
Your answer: 15.5mm
